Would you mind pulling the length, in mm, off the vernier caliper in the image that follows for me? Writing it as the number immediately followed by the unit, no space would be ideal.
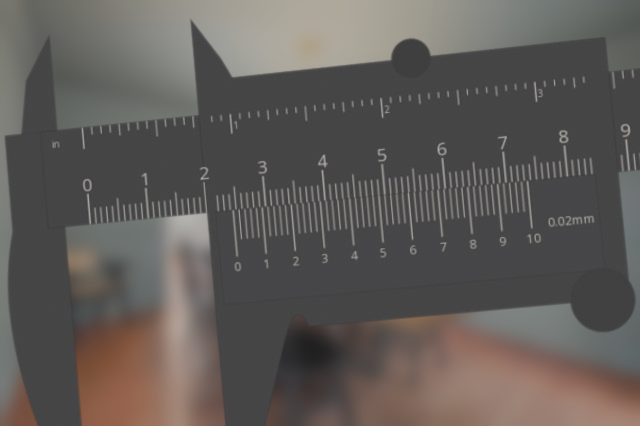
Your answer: 24.5mm
